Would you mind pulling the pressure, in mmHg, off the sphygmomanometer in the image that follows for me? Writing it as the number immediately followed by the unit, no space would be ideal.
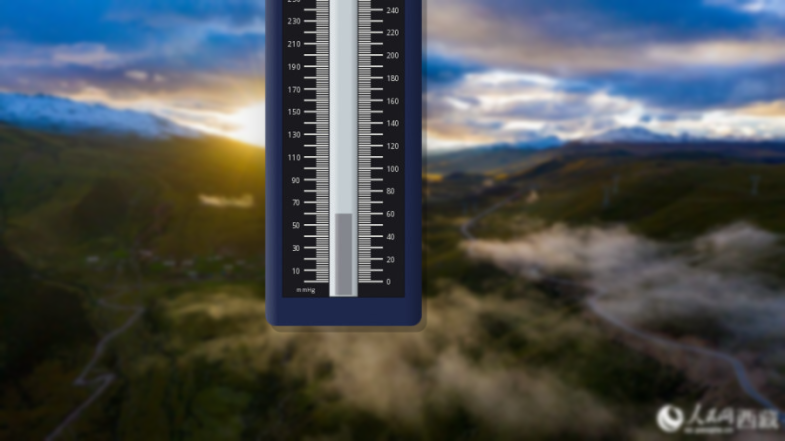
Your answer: 60mmHg
